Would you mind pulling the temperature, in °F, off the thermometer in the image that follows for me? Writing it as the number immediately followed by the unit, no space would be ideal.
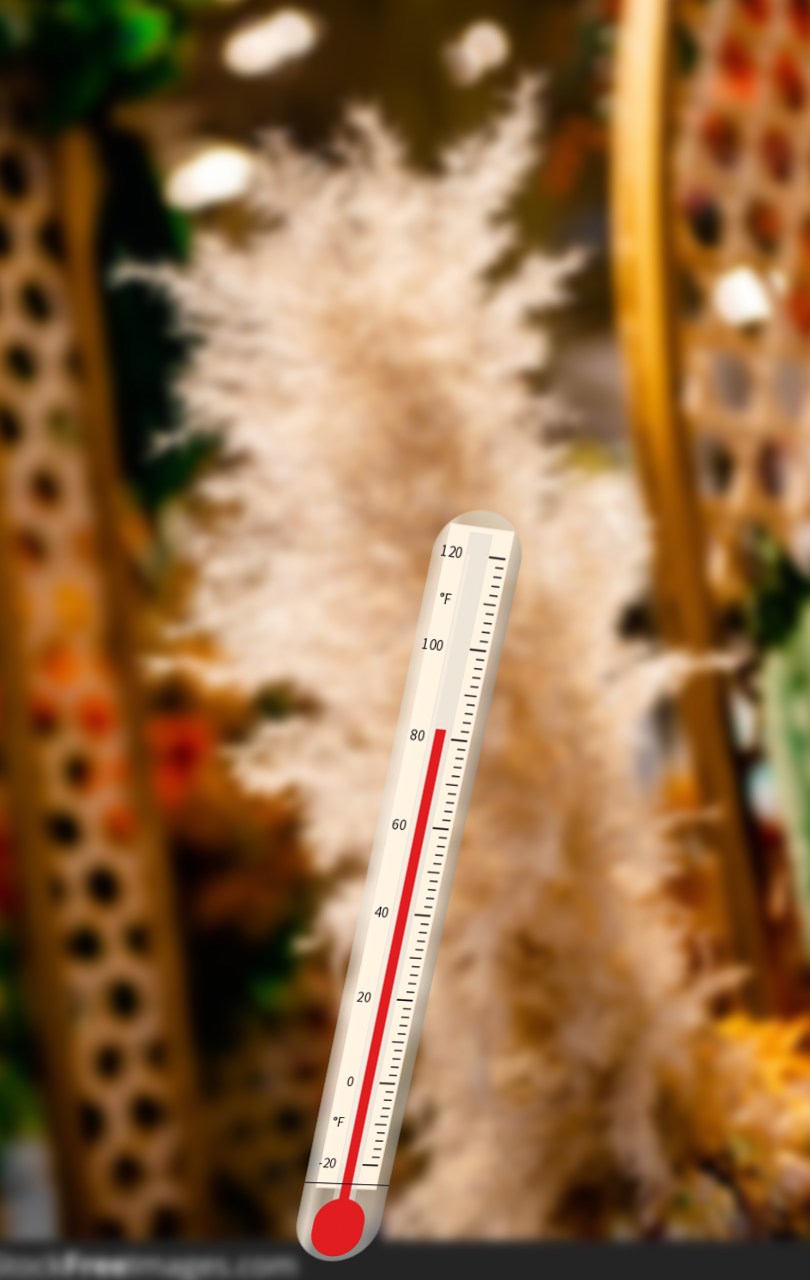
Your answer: 82°F
